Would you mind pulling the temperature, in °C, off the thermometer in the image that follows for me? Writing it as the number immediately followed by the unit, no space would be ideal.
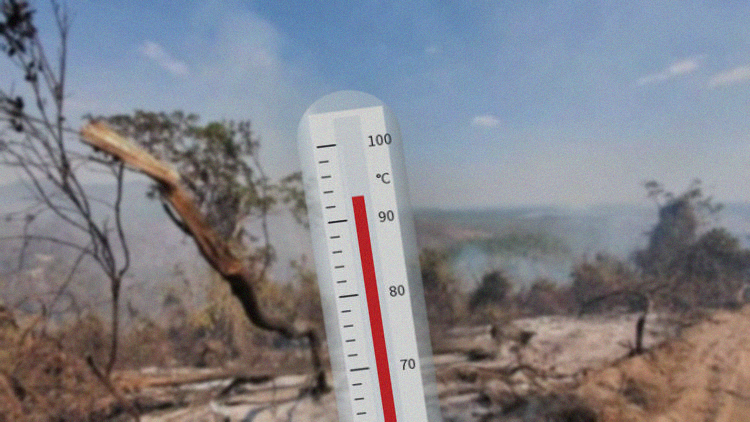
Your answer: 93°C
